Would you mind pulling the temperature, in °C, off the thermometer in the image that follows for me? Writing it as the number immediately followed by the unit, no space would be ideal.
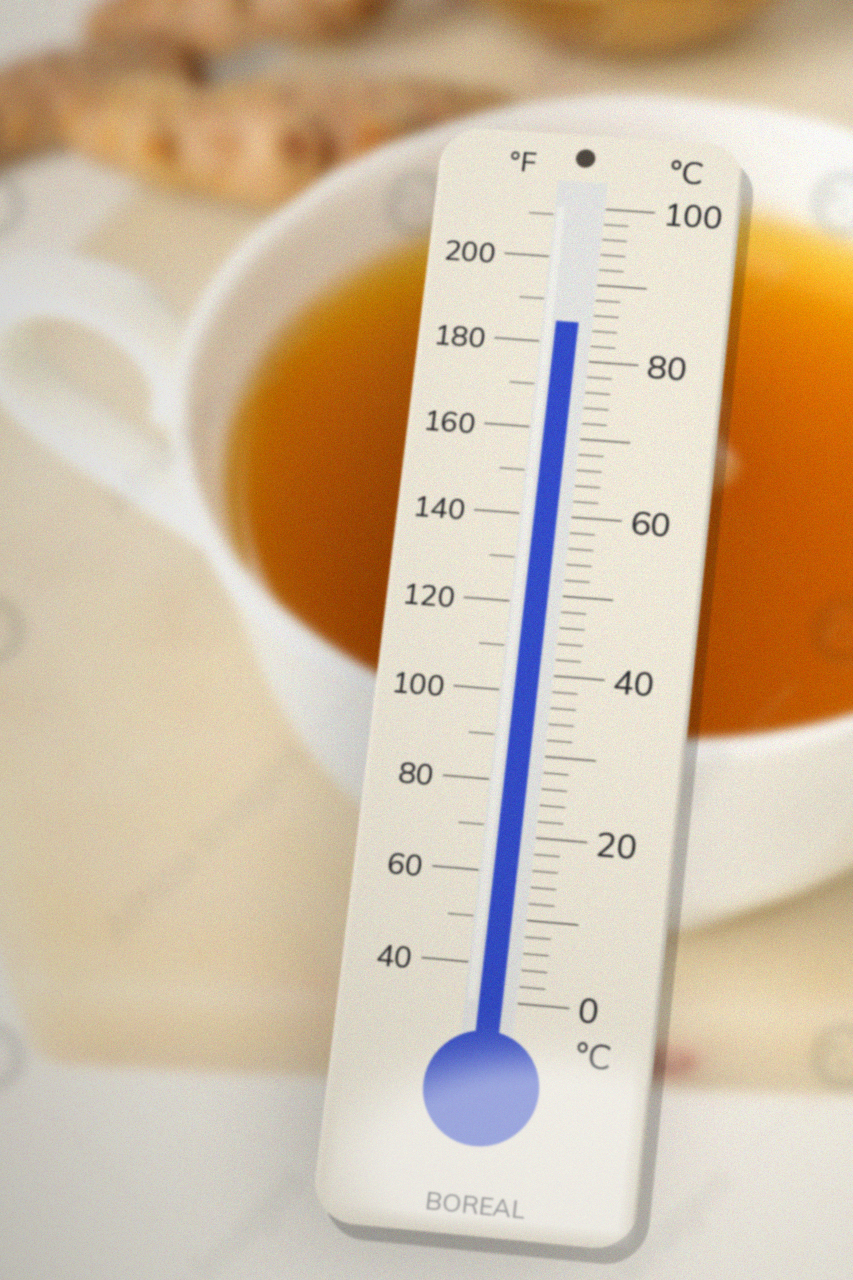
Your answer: 85°C
